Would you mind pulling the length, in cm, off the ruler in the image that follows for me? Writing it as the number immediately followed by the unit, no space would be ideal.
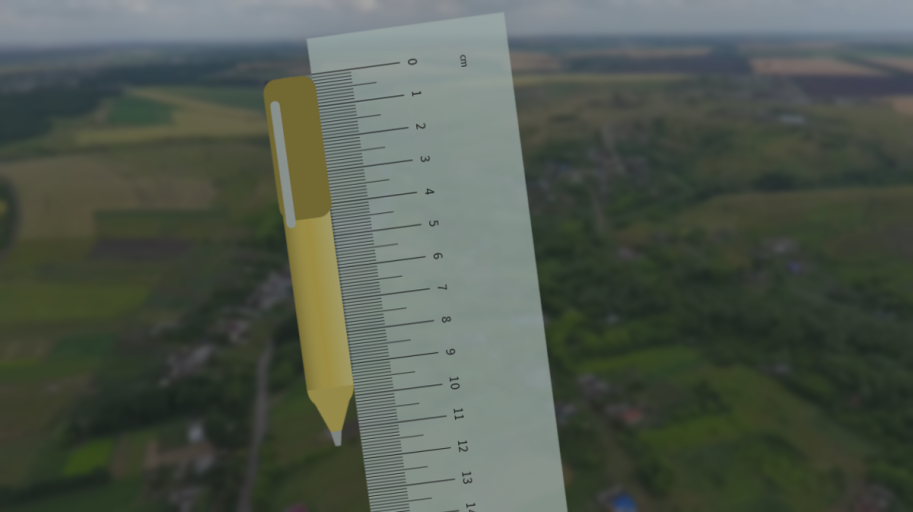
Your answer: 11.5cm
